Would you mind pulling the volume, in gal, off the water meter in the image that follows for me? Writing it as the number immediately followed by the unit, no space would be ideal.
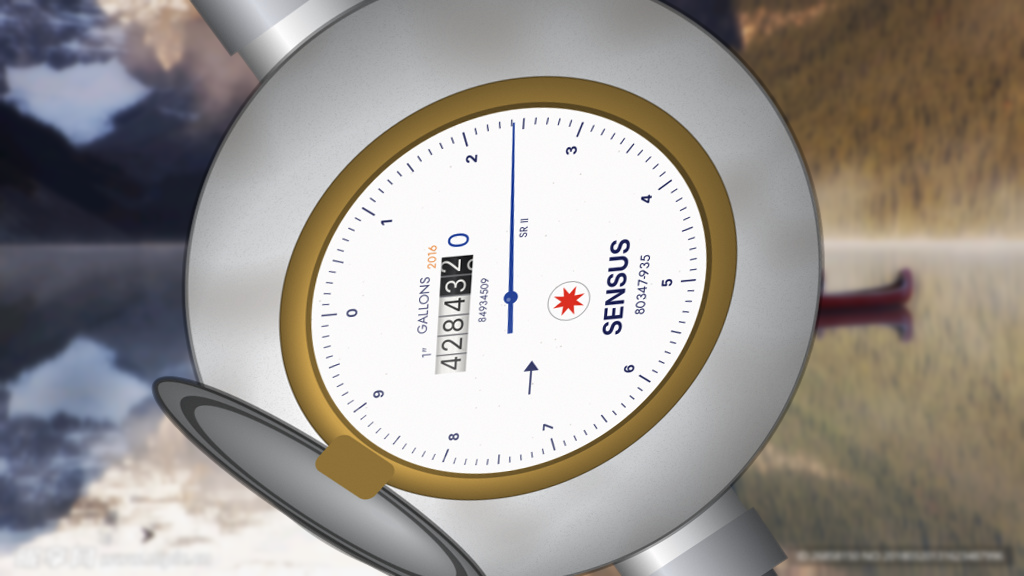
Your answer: 4284322.4gal
